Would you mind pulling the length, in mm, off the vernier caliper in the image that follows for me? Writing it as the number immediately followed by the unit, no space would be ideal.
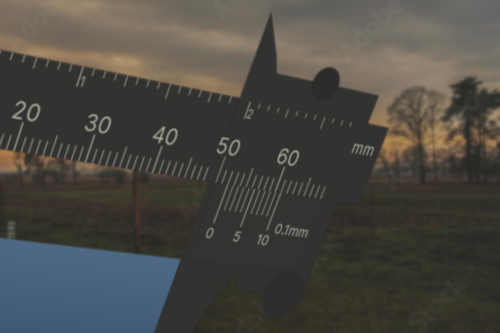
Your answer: 52.0mm
